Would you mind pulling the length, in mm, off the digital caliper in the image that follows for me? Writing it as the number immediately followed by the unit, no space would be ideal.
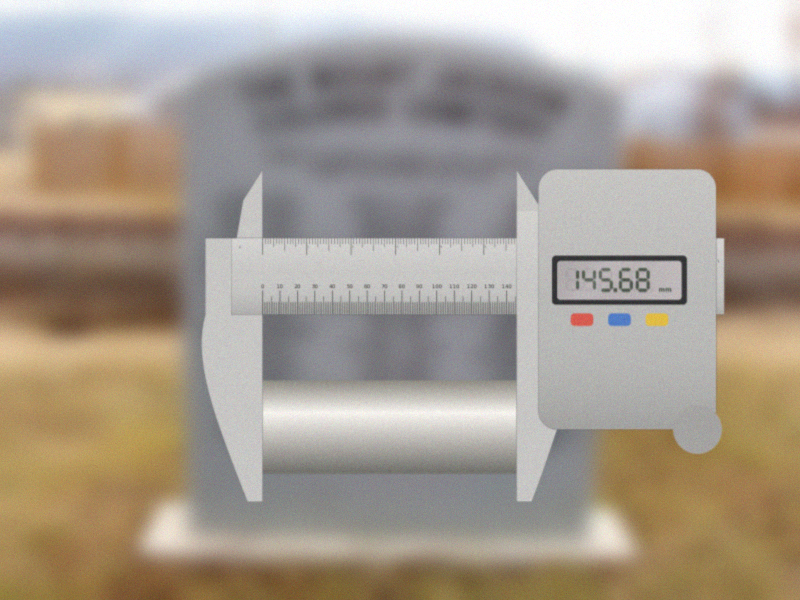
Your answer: 145.68mm
